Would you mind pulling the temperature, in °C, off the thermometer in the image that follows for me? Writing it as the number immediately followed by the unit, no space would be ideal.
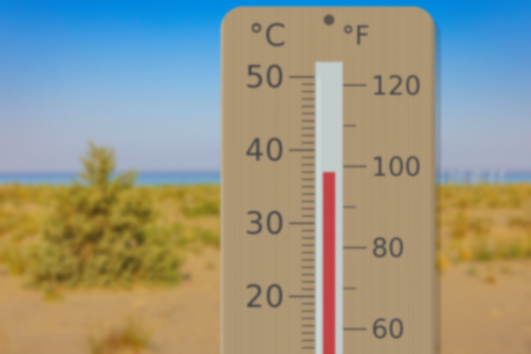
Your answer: 37°C
